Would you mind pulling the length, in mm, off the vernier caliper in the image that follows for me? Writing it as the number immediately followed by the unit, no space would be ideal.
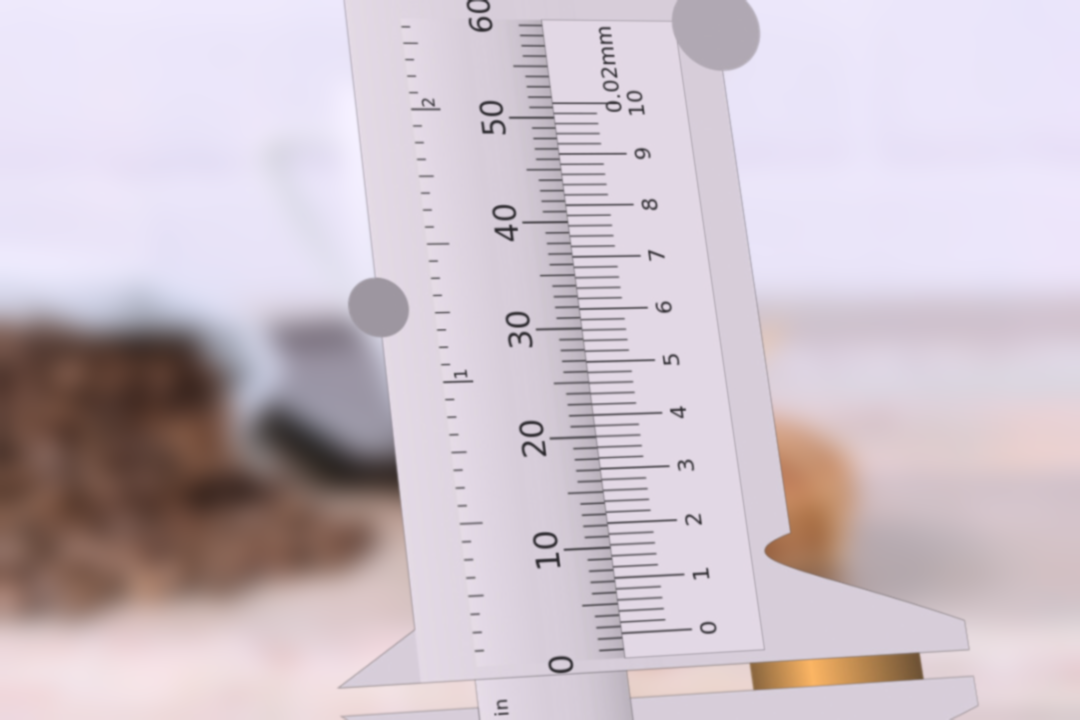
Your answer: 2.4mm
